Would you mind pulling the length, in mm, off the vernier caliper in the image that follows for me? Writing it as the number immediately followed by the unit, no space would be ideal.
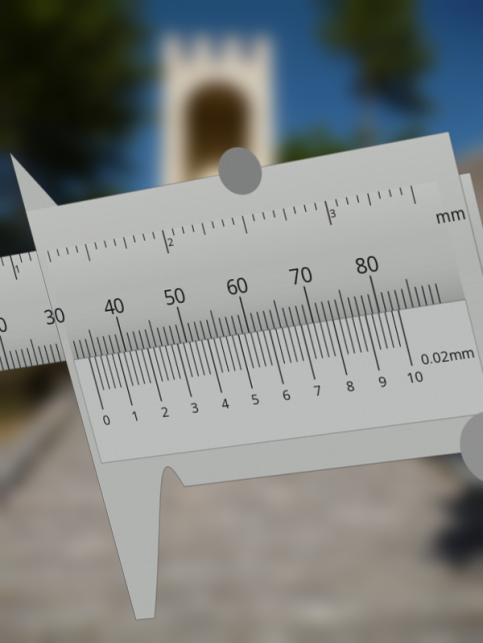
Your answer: 33.8mm
